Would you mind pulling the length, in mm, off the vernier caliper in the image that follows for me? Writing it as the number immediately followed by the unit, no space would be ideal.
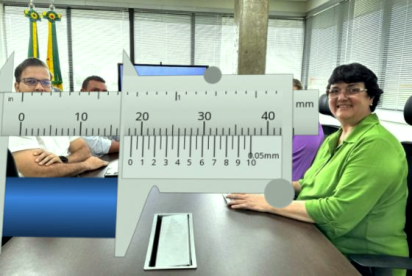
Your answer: 18.4mm
